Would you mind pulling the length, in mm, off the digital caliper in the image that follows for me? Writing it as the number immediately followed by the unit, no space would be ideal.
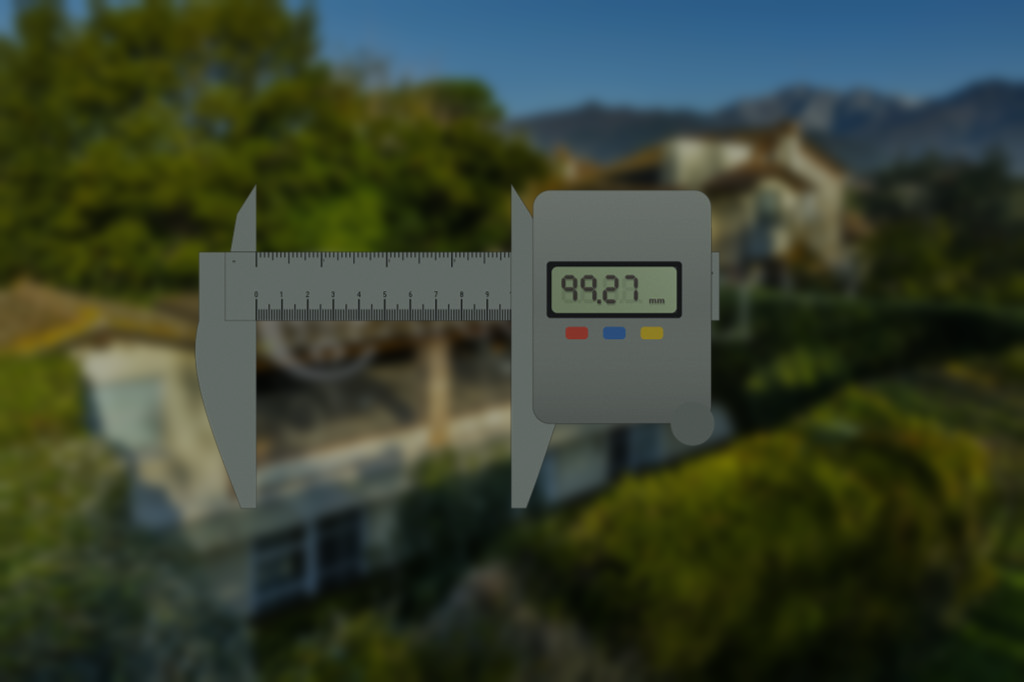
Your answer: 99.27mm
